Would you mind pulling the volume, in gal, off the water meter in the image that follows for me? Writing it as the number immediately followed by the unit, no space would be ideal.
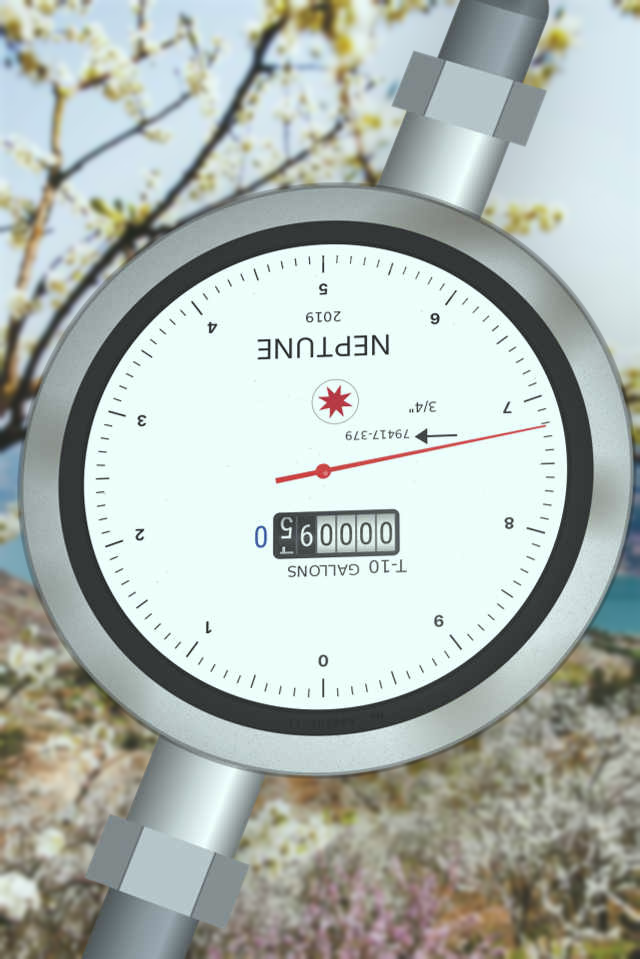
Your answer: 947.2gal
